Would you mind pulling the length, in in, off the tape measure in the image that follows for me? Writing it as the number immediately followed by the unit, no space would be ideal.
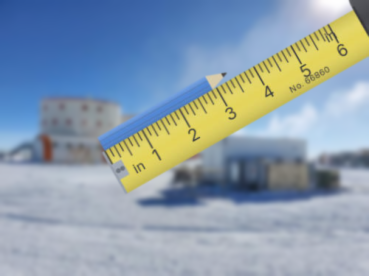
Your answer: 3.375in
